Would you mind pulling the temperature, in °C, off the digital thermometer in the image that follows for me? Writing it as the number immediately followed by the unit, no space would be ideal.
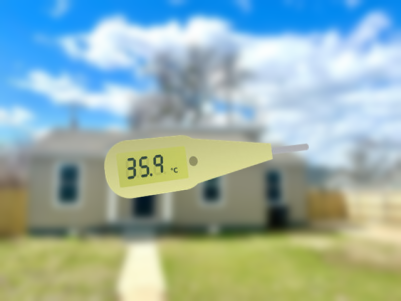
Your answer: 35.9°C
